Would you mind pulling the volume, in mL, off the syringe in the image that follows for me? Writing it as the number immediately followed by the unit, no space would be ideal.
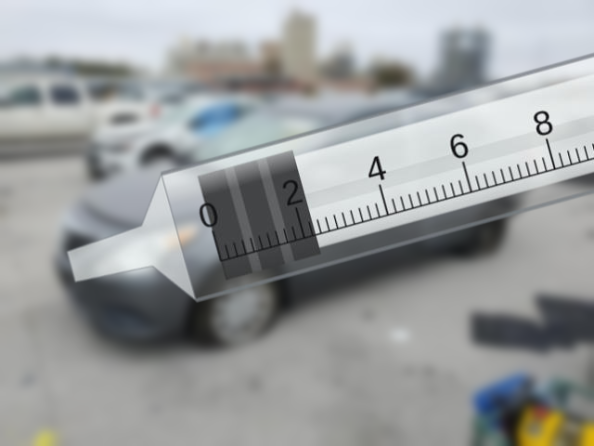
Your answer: 0mL
